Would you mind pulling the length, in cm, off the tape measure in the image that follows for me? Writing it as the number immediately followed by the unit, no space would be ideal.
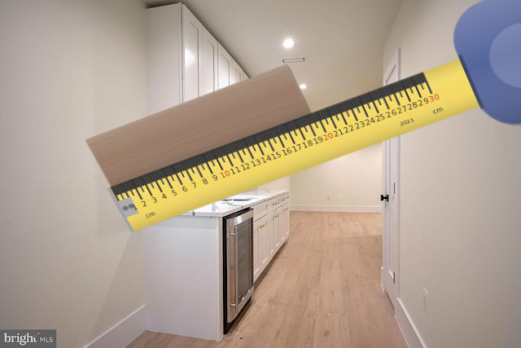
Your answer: 19.5cm
